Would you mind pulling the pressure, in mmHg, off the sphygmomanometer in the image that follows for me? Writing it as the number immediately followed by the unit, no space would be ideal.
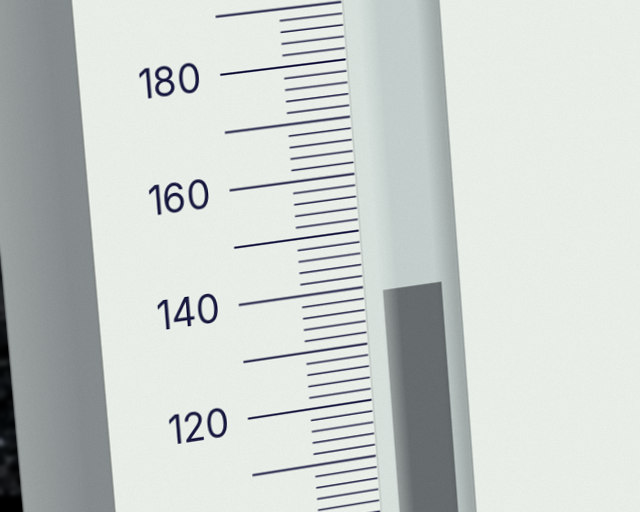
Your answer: 139mmHg
